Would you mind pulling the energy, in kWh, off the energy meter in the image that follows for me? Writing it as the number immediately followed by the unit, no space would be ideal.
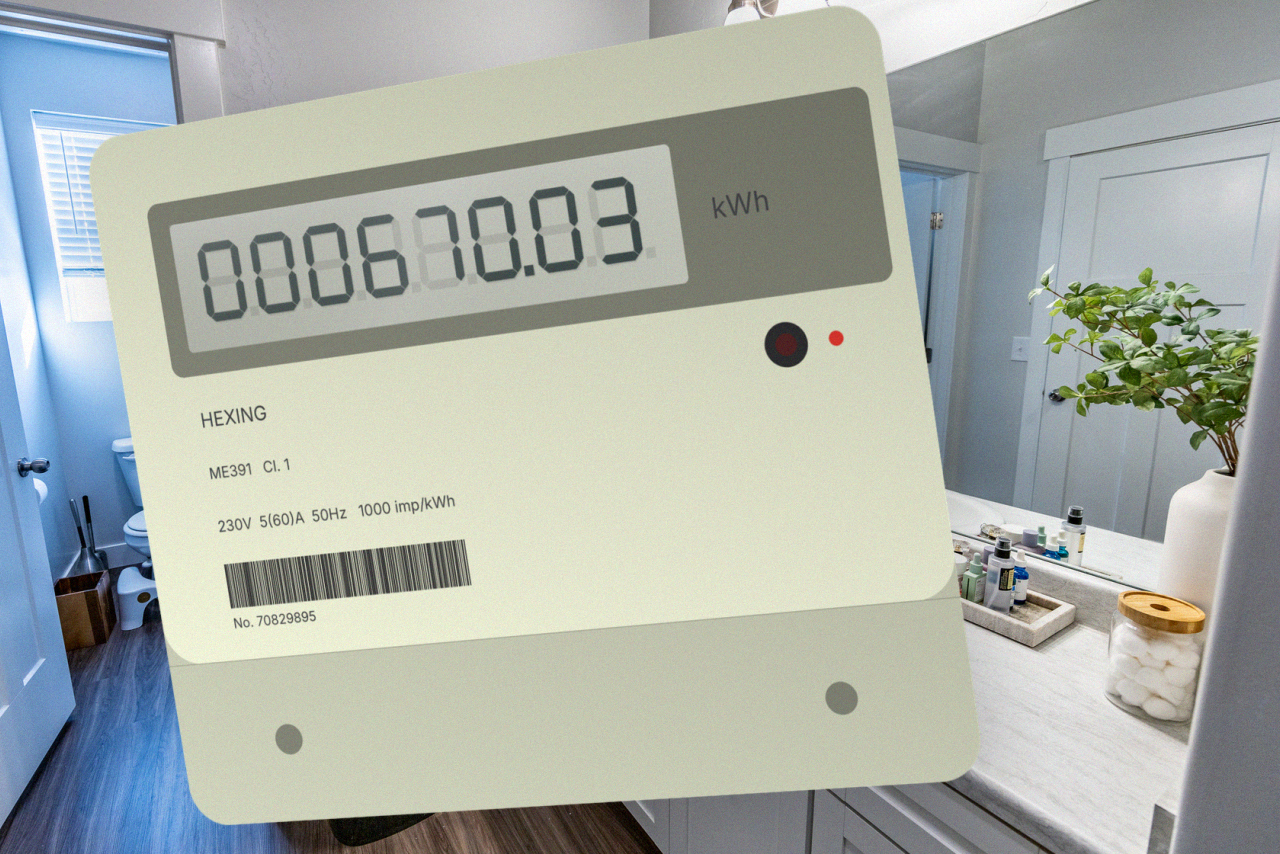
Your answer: 670.03kWh
